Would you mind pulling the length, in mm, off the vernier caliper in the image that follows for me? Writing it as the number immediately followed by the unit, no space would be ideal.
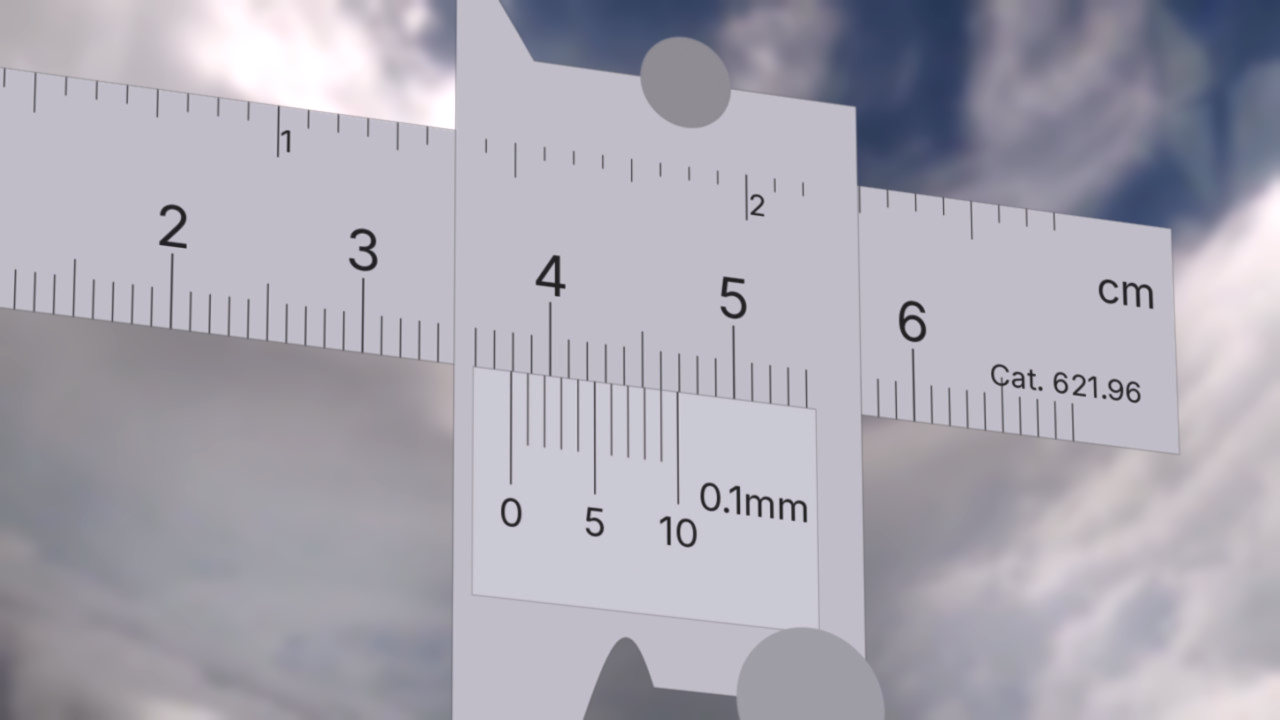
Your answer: 37.9mm
